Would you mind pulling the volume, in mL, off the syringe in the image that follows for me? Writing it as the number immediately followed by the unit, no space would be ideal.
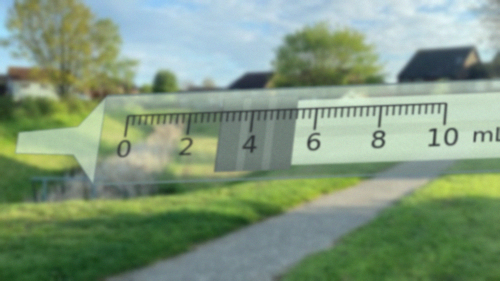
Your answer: 3mL
